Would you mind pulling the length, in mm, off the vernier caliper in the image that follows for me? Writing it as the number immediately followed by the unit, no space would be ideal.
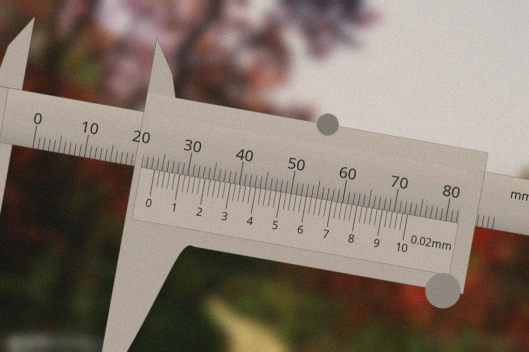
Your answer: 23.6mm
